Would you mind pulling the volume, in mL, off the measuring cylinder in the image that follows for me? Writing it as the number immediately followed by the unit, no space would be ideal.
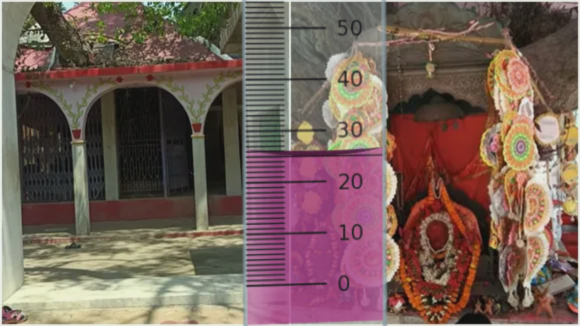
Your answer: 25mL
